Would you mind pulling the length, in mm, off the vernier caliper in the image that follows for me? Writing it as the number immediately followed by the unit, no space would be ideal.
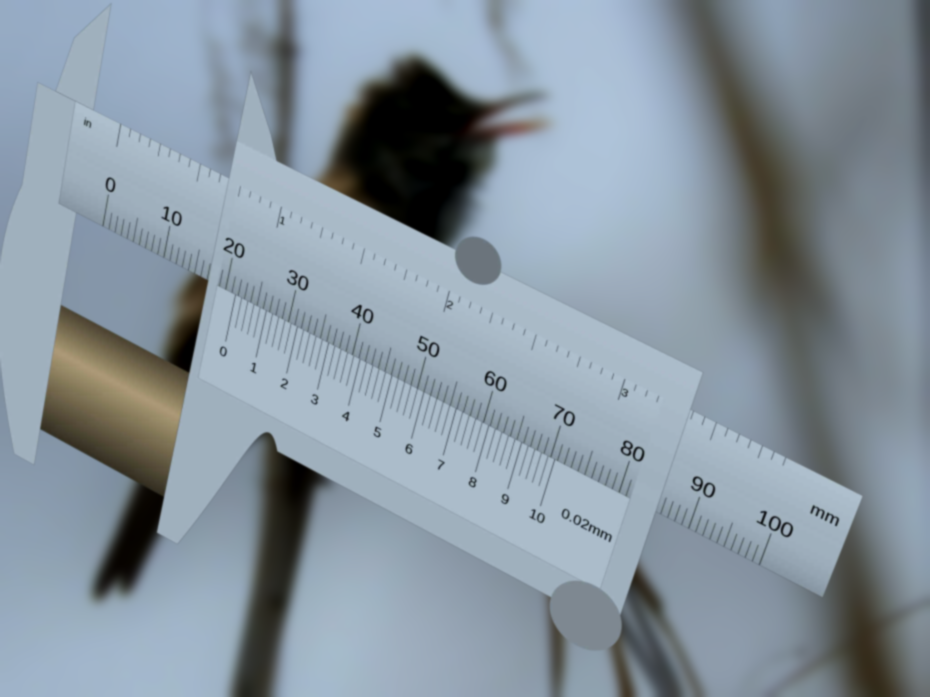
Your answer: 21.6mm
